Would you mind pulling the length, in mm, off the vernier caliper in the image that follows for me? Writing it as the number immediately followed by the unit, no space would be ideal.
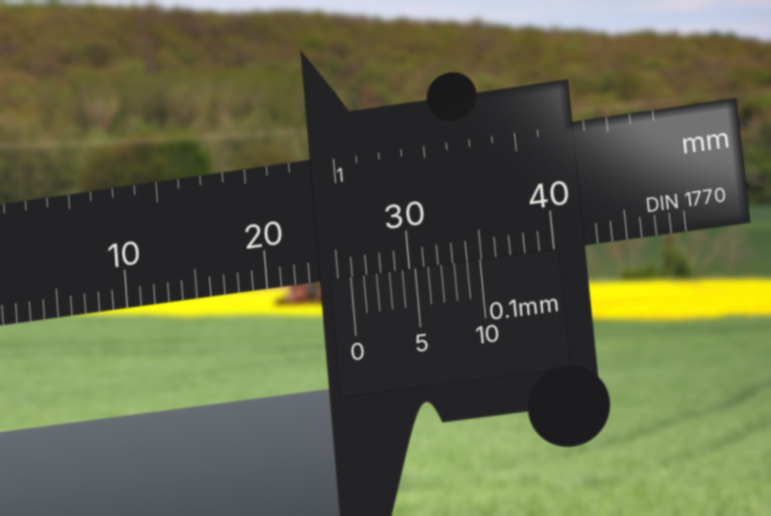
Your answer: 25.9mm
